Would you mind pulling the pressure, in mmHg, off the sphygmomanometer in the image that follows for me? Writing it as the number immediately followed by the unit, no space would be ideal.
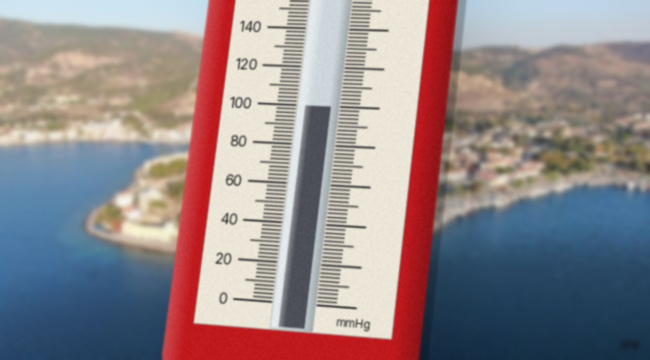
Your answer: 100mmHg
